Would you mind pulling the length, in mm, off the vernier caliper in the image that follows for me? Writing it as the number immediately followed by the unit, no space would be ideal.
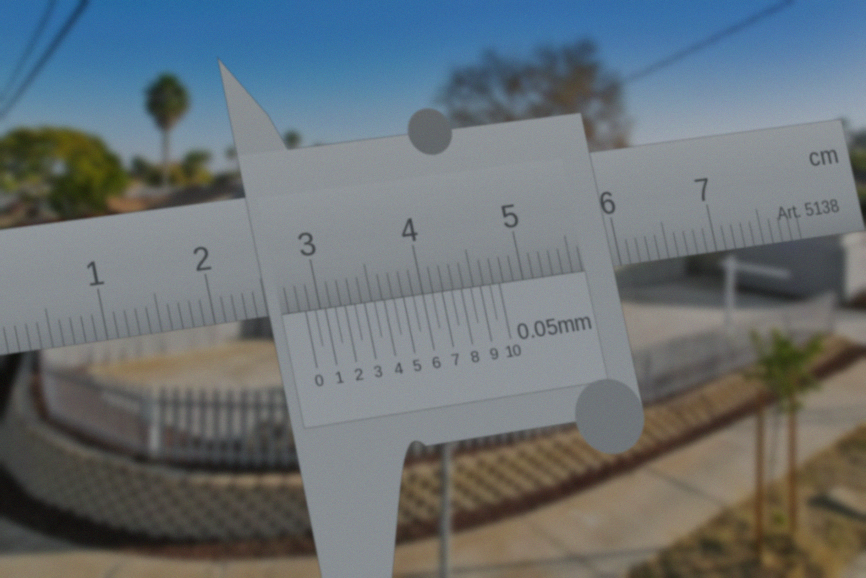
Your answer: 28.6mm
